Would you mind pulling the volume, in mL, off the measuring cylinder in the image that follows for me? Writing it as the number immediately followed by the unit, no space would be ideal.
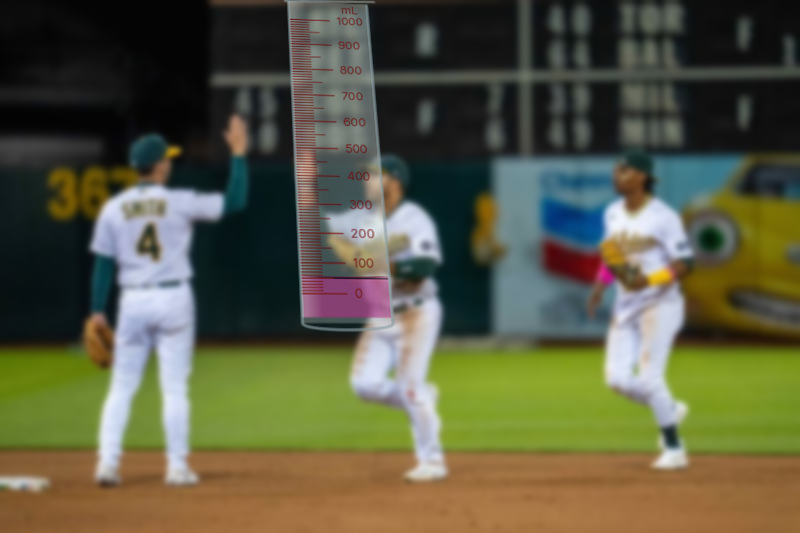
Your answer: 50mL
